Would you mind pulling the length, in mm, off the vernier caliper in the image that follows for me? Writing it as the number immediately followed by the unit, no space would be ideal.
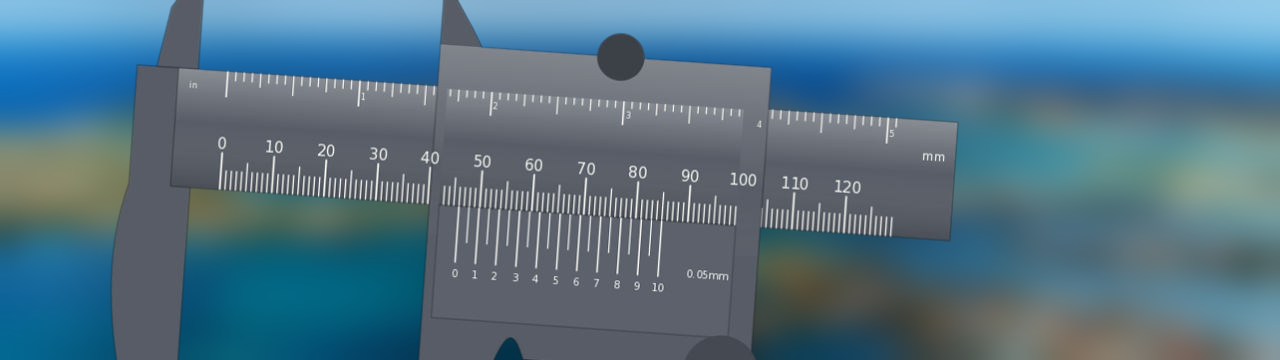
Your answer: 46.0mm
